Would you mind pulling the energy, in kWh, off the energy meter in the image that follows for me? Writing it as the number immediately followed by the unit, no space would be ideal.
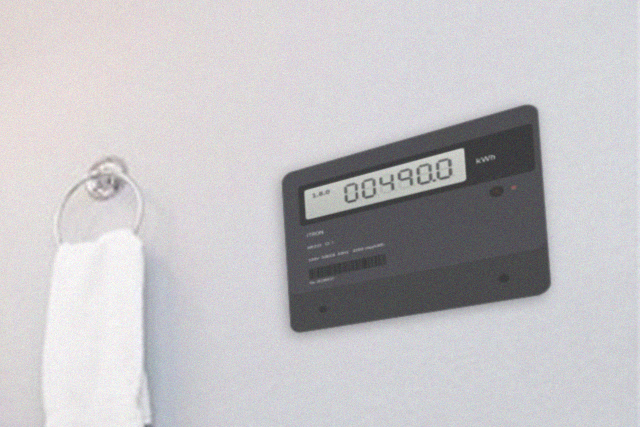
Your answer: 490.0kWh
